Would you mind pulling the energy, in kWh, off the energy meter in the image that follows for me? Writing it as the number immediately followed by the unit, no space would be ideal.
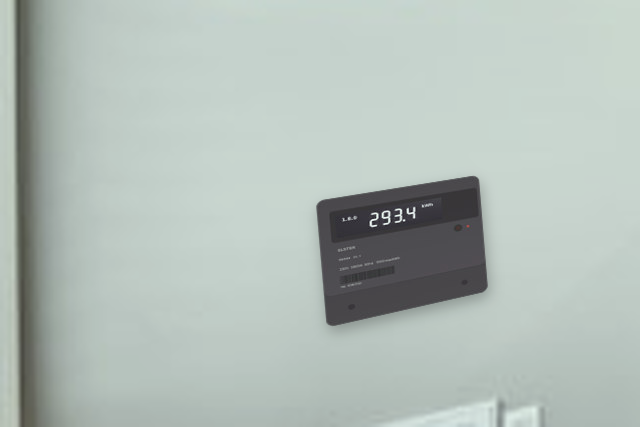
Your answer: 293.4kWh
